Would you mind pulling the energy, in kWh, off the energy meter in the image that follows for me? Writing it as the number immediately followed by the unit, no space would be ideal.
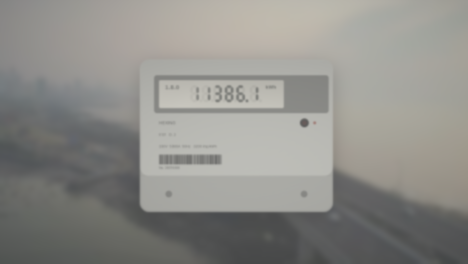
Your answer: 11386.1kWh
